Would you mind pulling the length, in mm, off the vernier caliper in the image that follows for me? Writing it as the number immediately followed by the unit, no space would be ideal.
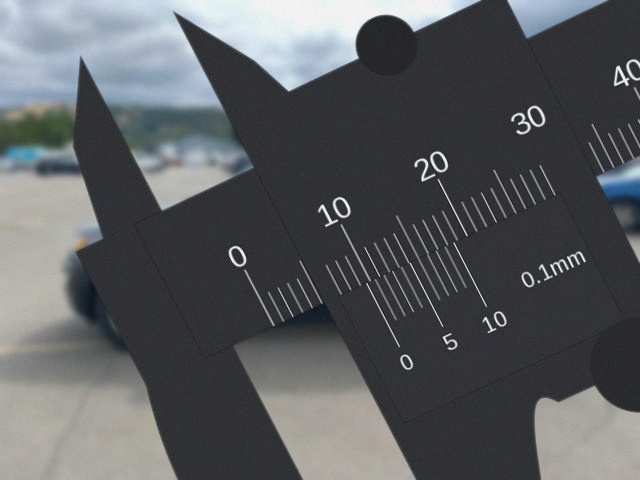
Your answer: 9.6mm
